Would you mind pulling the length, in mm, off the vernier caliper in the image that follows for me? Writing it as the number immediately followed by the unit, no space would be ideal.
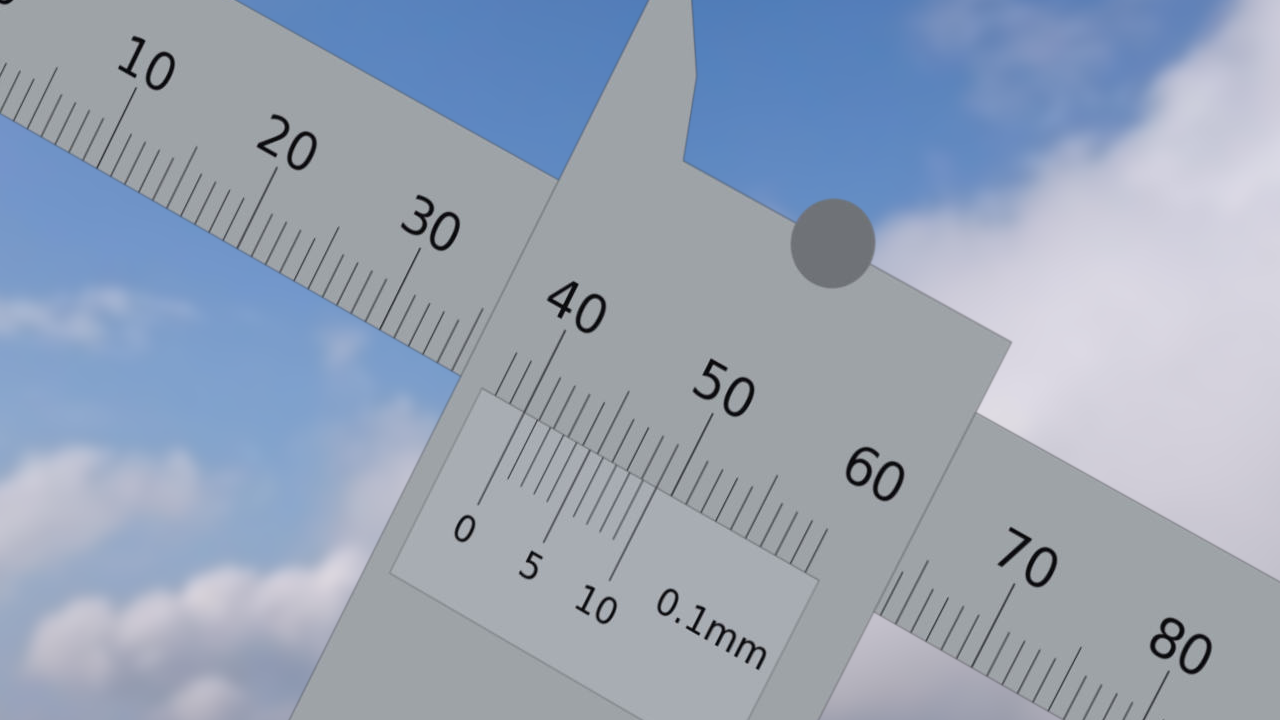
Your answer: 40.0mm
